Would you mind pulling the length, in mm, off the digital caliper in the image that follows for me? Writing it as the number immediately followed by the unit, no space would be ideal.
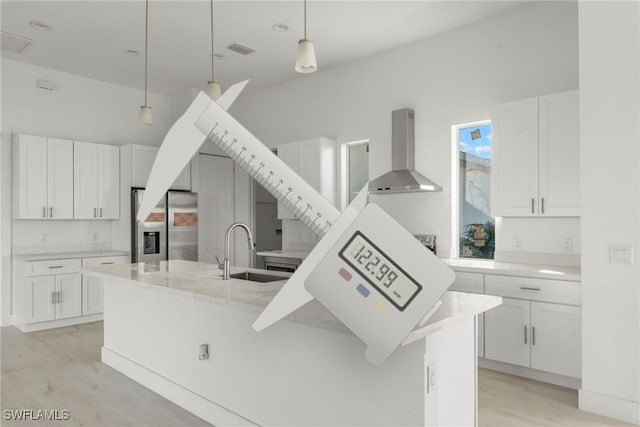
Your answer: 122.99mm
